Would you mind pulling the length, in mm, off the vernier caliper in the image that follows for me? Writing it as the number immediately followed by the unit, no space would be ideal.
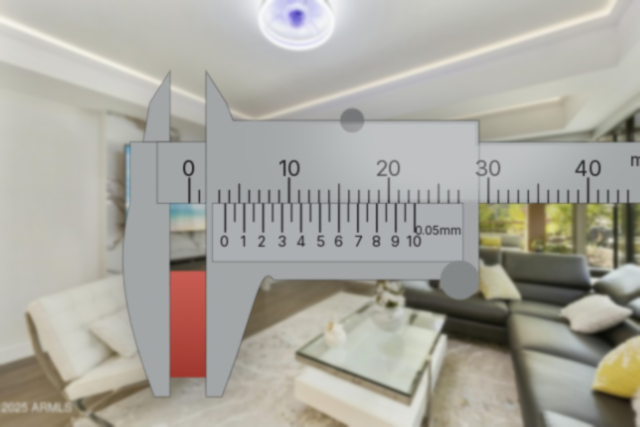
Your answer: 3.6mm
